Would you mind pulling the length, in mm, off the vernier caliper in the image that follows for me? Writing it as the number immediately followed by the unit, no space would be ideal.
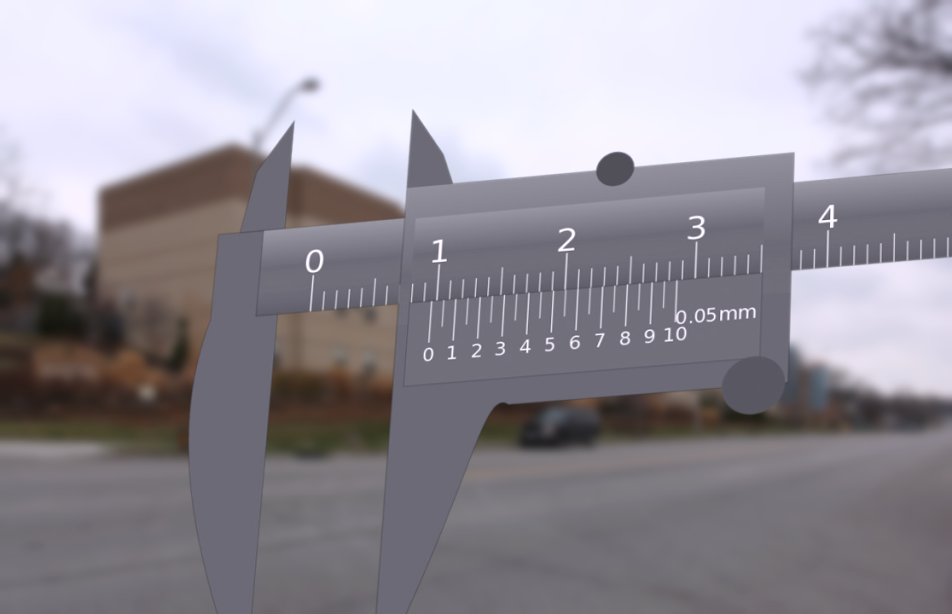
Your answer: 9.6mm
